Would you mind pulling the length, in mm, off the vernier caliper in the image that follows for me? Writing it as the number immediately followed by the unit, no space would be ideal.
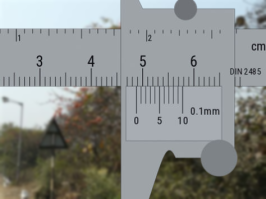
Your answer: 48.8mm
